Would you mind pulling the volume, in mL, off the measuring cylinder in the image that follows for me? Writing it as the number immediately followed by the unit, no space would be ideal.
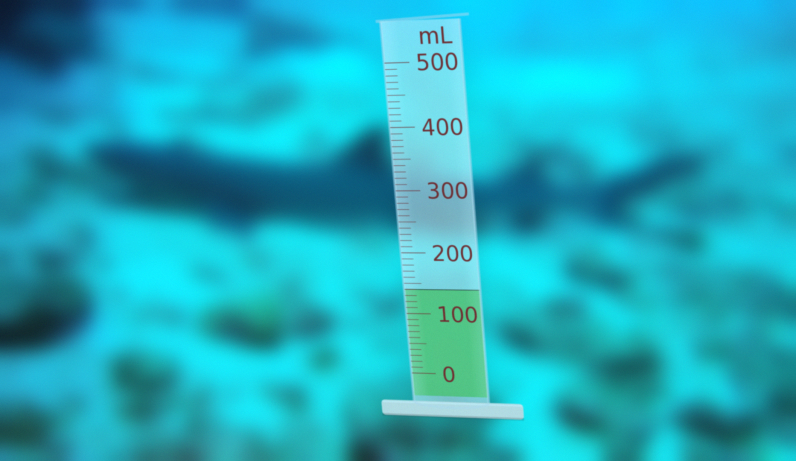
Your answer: 140mL
